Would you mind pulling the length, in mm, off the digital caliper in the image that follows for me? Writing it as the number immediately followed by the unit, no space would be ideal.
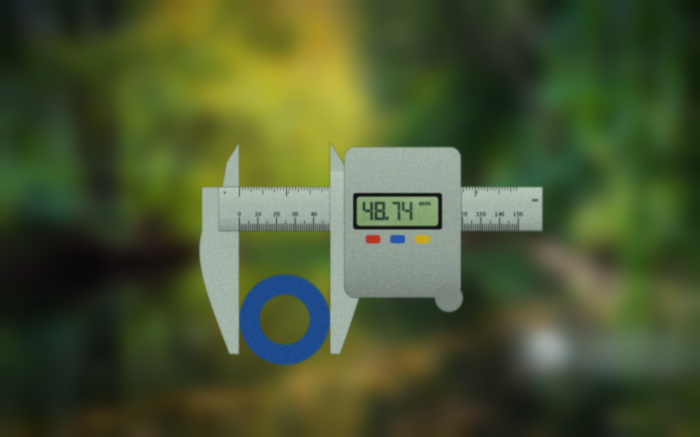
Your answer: 48.74mm
